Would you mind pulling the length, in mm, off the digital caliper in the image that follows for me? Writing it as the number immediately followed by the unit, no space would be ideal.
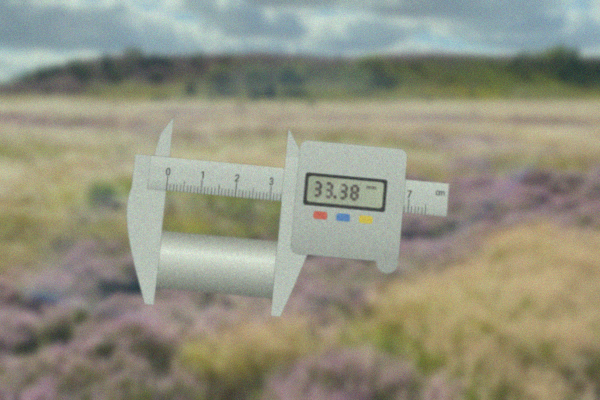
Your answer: 33.38mm
